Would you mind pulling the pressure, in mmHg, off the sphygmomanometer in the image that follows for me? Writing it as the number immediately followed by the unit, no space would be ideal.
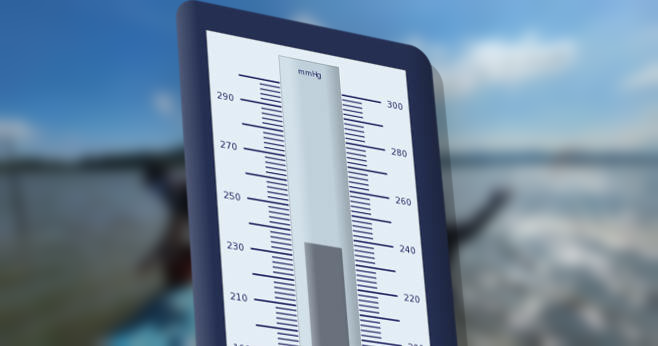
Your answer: 236mmHg
